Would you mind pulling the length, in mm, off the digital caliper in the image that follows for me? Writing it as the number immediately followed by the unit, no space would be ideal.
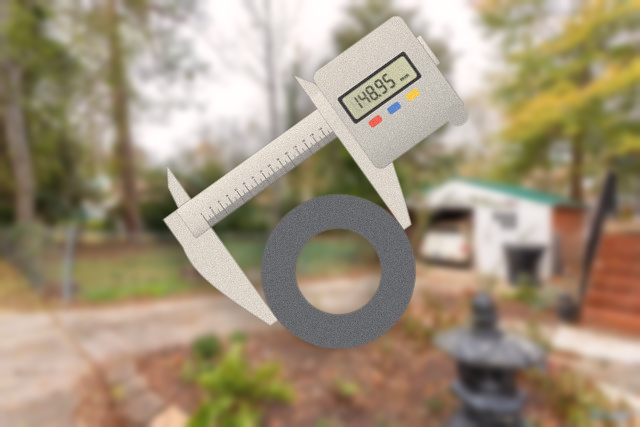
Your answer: 148.95mm
